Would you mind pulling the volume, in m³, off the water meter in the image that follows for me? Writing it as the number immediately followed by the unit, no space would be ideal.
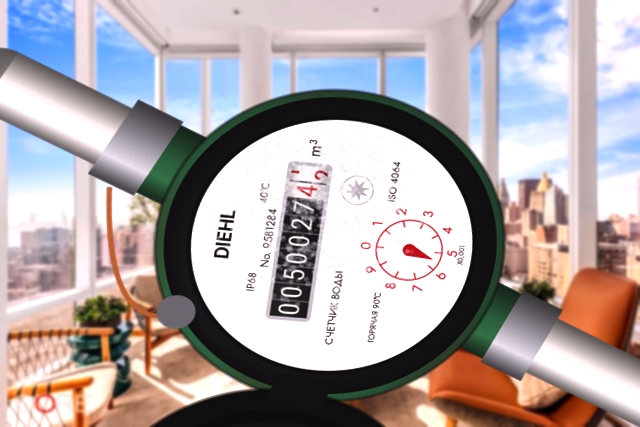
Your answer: 50027.415m³
